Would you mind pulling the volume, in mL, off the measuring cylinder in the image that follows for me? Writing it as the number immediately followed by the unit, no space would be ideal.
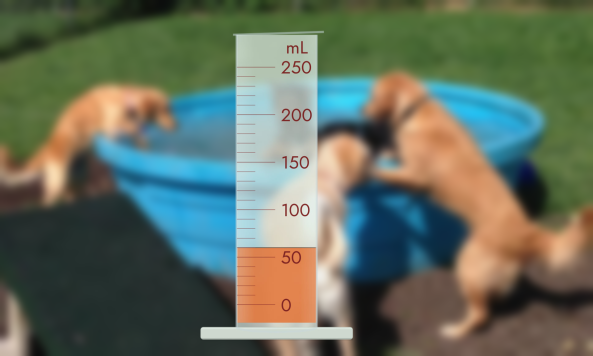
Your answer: 60mL
